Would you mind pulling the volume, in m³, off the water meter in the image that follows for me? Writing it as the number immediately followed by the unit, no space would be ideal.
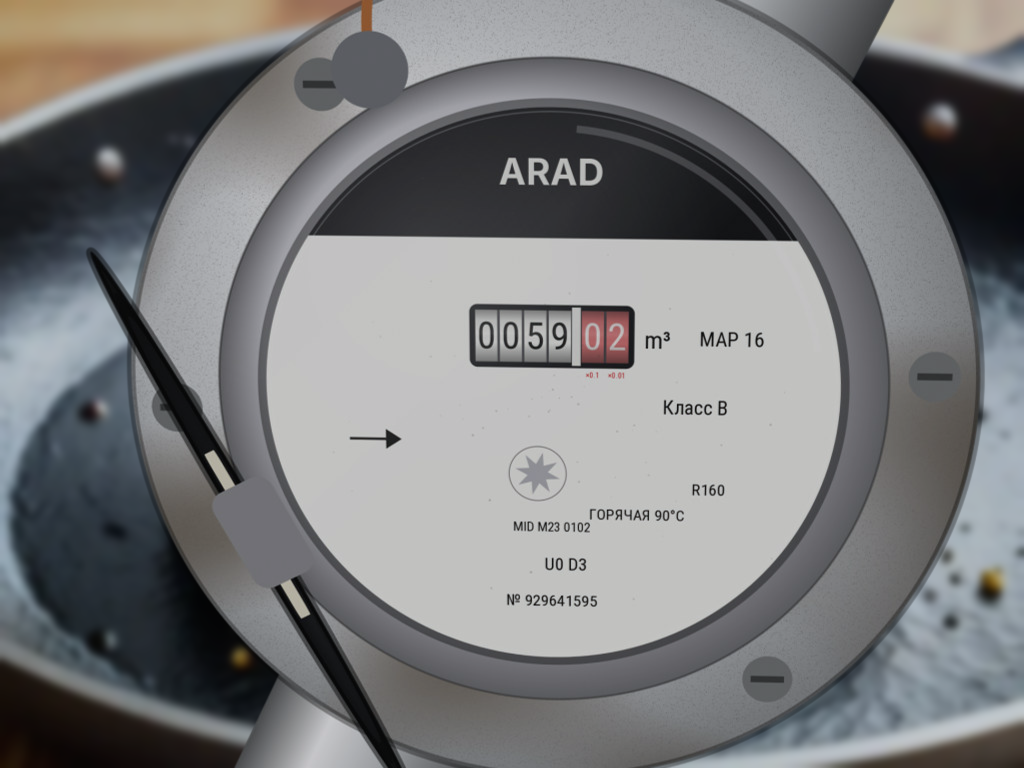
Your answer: 59.02m³
